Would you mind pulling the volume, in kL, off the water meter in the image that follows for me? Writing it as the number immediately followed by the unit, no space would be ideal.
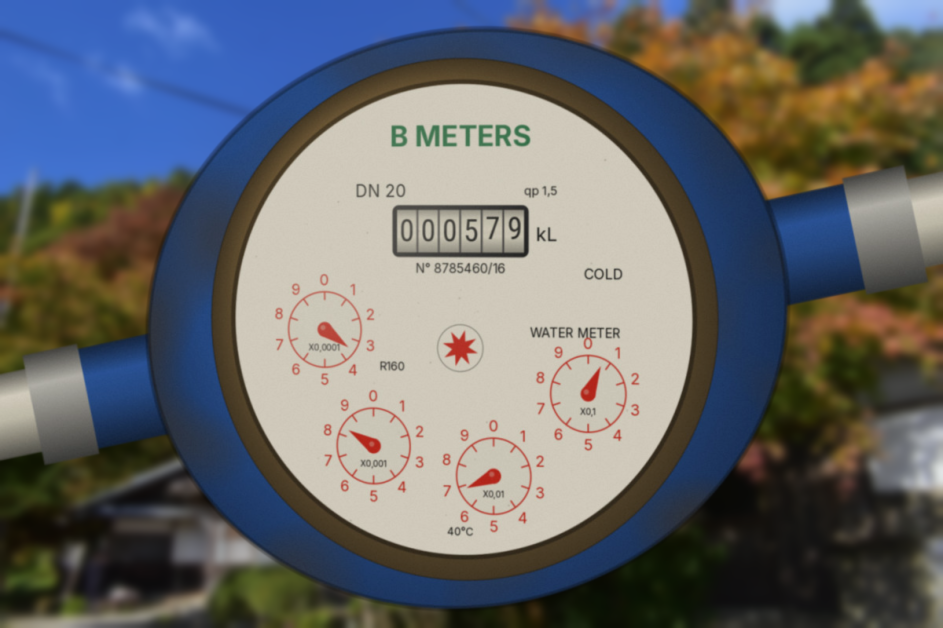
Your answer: 579.0683kL
